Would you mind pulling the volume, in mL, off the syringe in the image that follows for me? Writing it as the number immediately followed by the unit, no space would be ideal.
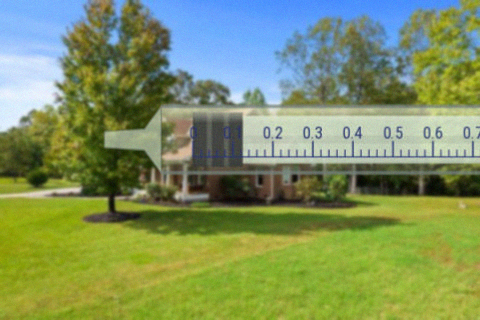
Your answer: 0mL
